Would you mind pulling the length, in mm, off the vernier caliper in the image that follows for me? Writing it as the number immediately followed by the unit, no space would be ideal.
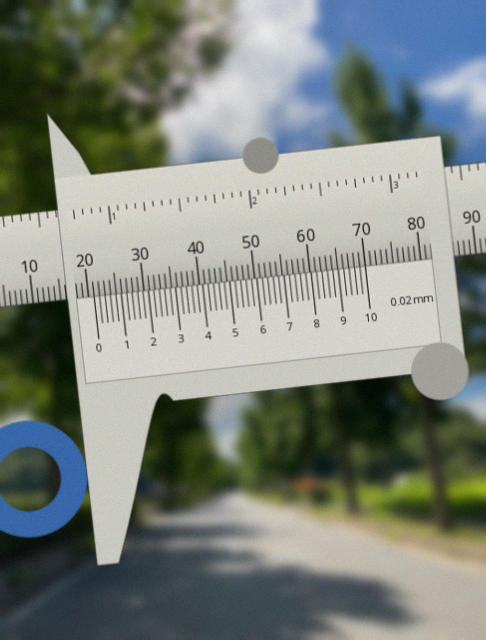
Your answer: 21.0mm
